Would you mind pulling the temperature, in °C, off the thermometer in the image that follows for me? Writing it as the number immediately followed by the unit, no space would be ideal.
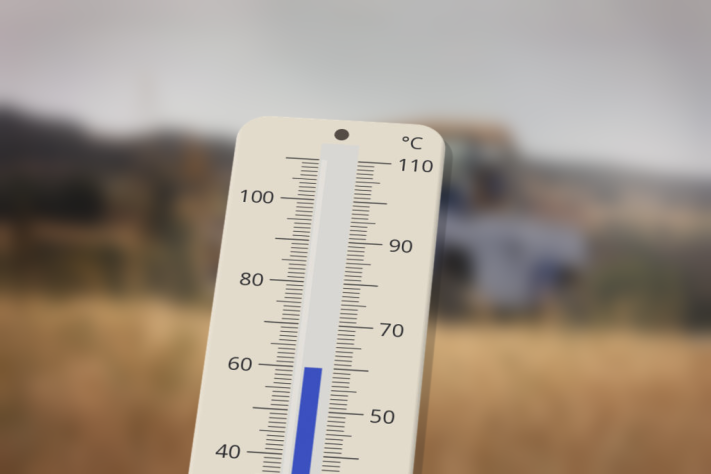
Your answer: 60°C
